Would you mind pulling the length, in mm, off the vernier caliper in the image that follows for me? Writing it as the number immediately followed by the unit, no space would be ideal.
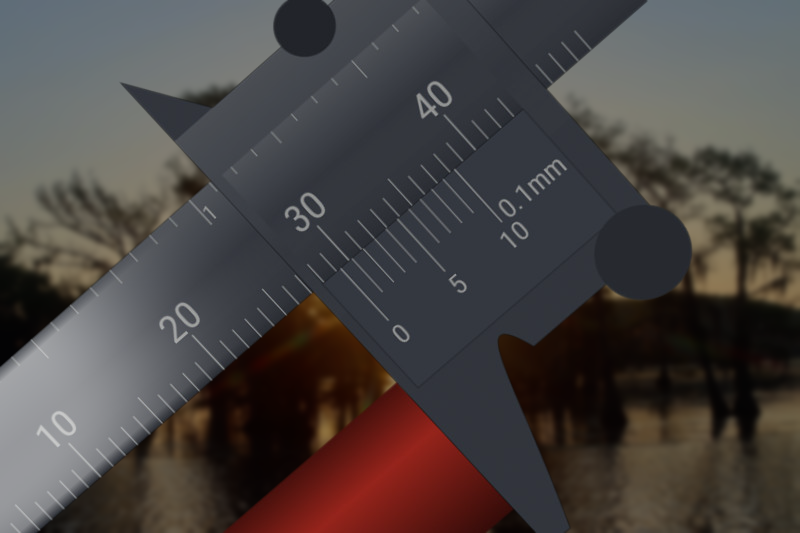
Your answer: 29.3mm
